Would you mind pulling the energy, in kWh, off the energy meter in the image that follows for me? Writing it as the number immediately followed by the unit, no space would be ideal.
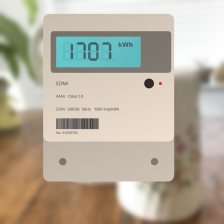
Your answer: 1707kWh
